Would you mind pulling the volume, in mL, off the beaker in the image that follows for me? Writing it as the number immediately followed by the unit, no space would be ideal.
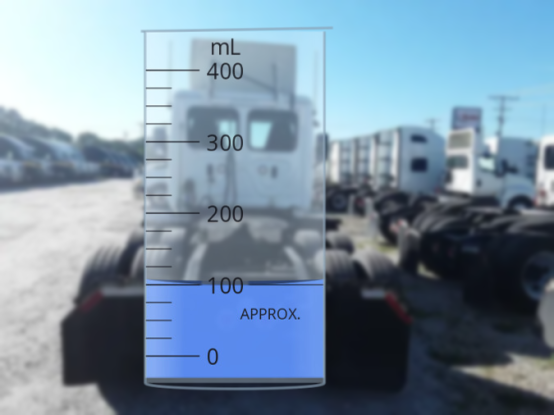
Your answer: 100mL
